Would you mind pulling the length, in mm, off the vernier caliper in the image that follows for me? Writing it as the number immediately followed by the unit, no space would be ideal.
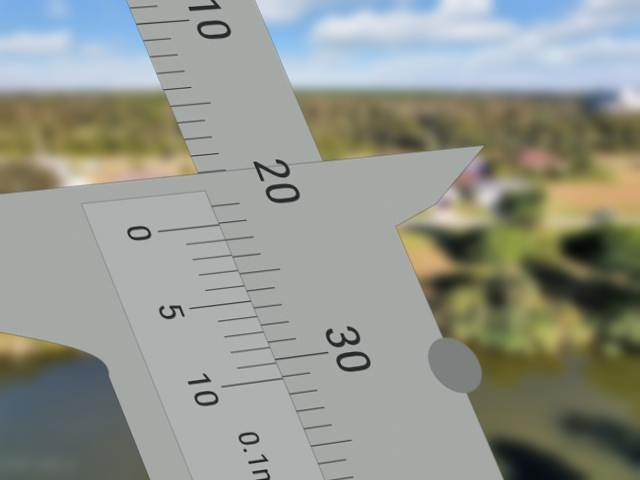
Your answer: 22.1mm
